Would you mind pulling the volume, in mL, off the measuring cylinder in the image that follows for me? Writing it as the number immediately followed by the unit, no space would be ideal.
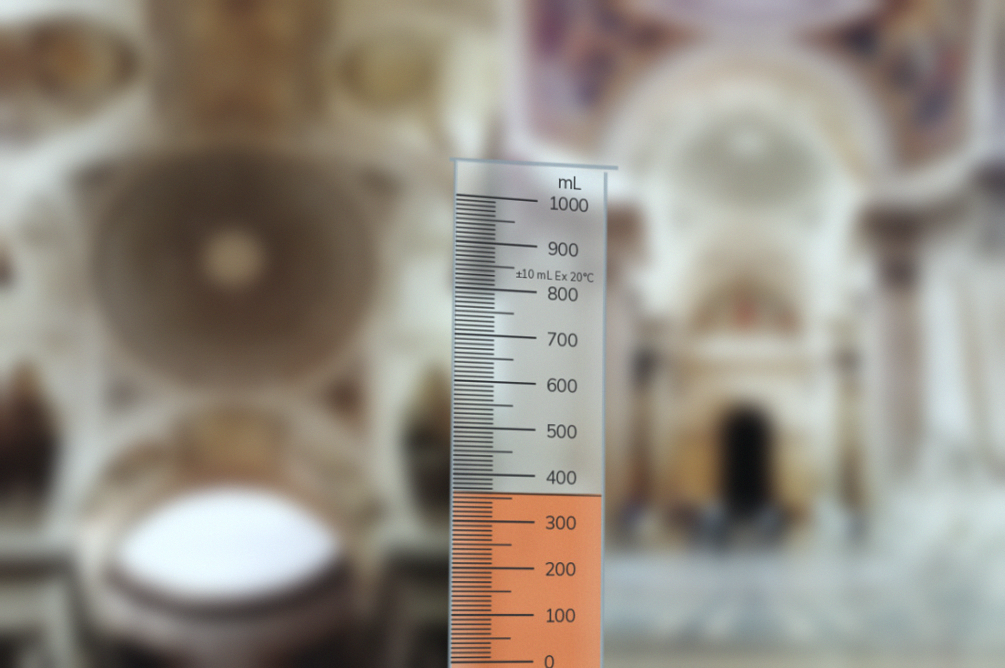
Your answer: 360mL
